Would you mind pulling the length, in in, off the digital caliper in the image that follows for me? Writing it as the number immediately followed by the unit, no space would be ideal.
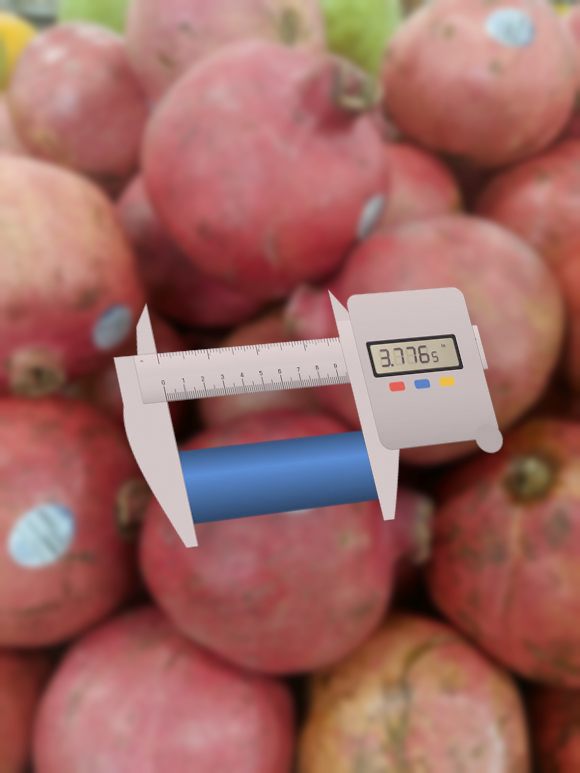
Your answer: 3.7765in
